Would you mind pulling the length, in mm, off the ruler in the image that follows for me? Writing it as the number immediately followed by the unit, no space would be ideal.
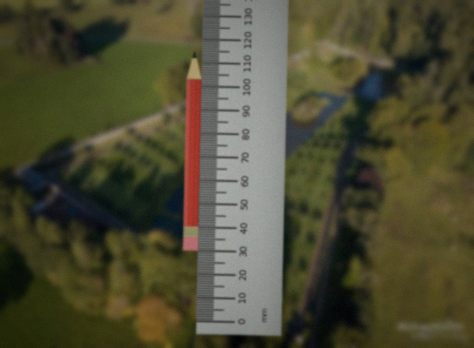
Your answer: 85mm
